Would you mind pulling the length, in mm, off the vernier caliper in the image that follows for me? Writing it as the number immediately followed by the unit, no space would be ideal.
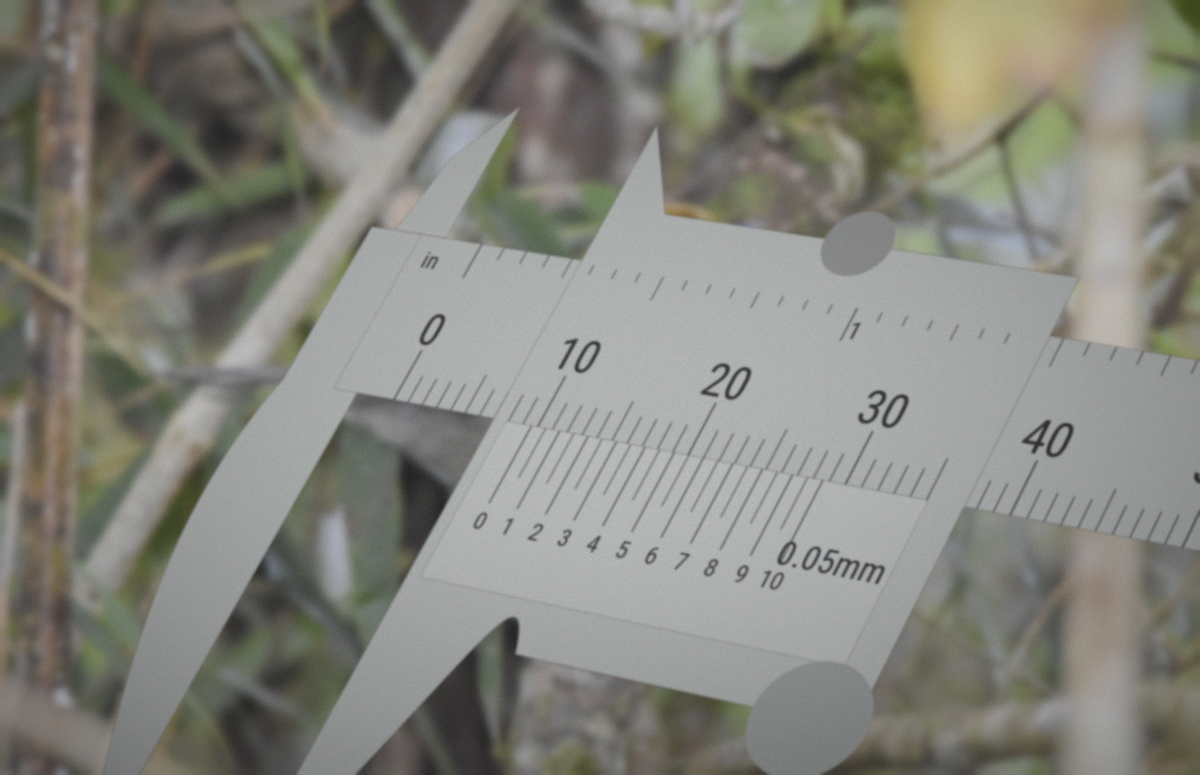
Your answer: 9.6mm
